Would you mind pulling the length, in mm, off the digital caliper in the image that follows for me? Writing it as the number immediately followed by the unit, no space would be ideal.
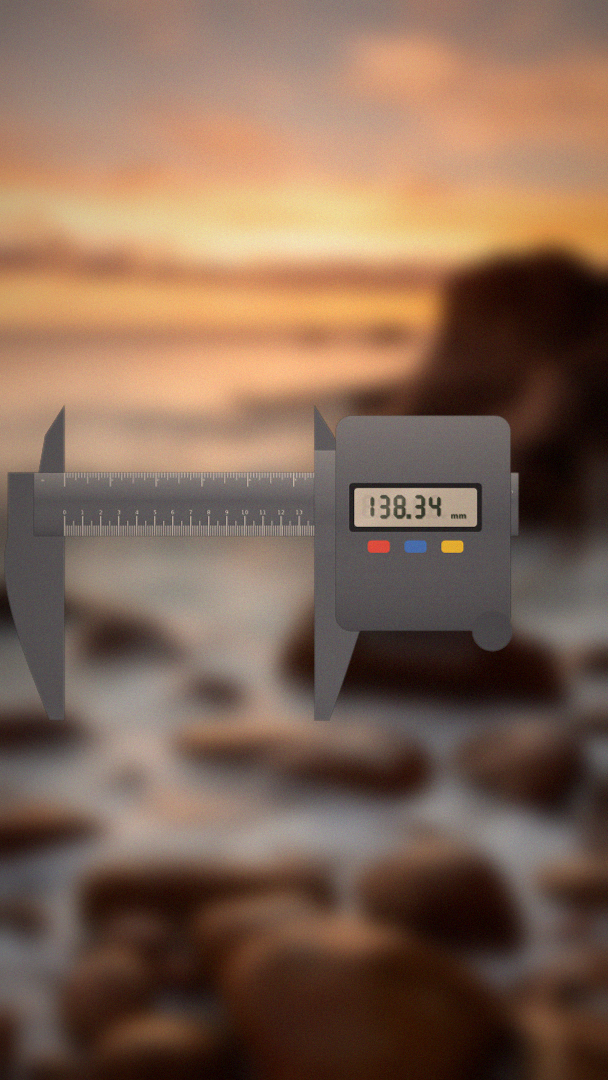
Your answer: 138.34mm
